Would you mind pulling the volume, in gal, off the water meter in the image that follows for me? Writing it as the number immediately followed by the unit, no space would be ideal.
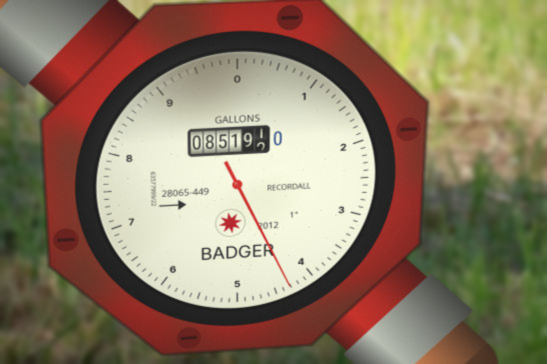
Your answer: 851914.3gal
